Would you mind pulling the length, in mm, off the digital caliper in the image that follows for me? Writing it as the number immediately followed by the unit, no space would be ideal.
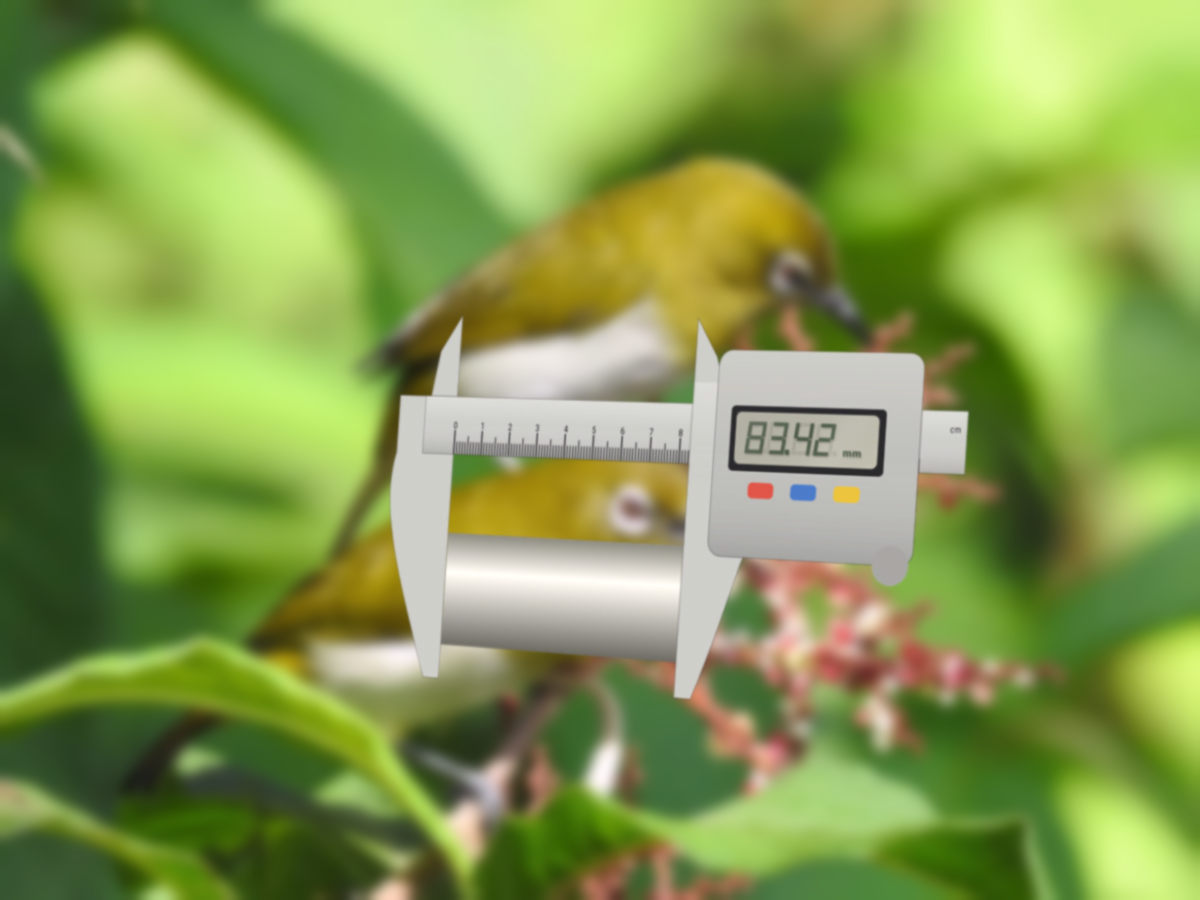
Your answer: 83.42mm
